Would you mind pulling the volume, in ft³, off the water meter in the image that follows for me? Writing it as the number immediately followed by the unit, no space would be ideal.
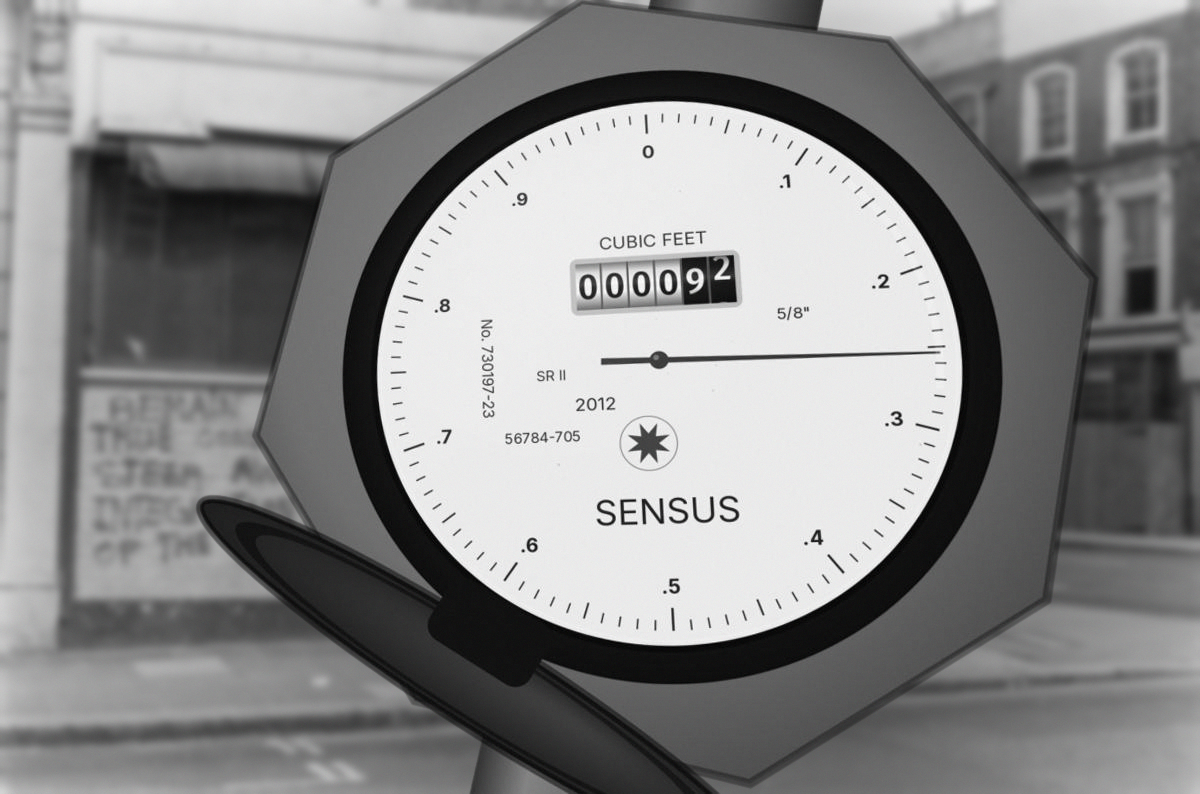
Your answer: 92.25ft³
